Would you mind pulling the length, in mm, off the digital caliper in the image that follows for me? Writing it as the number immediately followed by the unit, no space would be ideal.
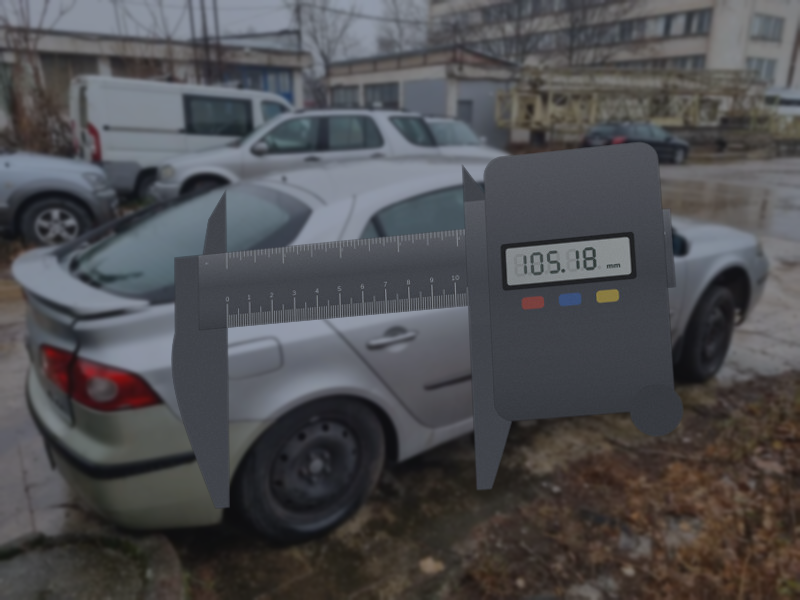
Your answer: 105.18mm
